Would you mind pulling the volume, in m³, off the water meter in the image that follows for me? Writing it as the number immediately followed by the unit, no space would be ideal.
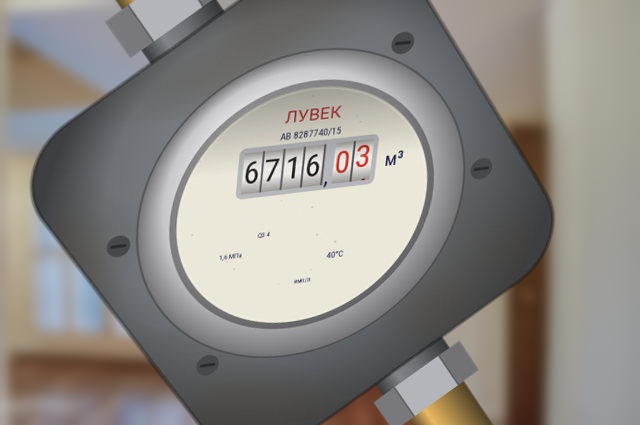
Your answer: 6716.03m³
